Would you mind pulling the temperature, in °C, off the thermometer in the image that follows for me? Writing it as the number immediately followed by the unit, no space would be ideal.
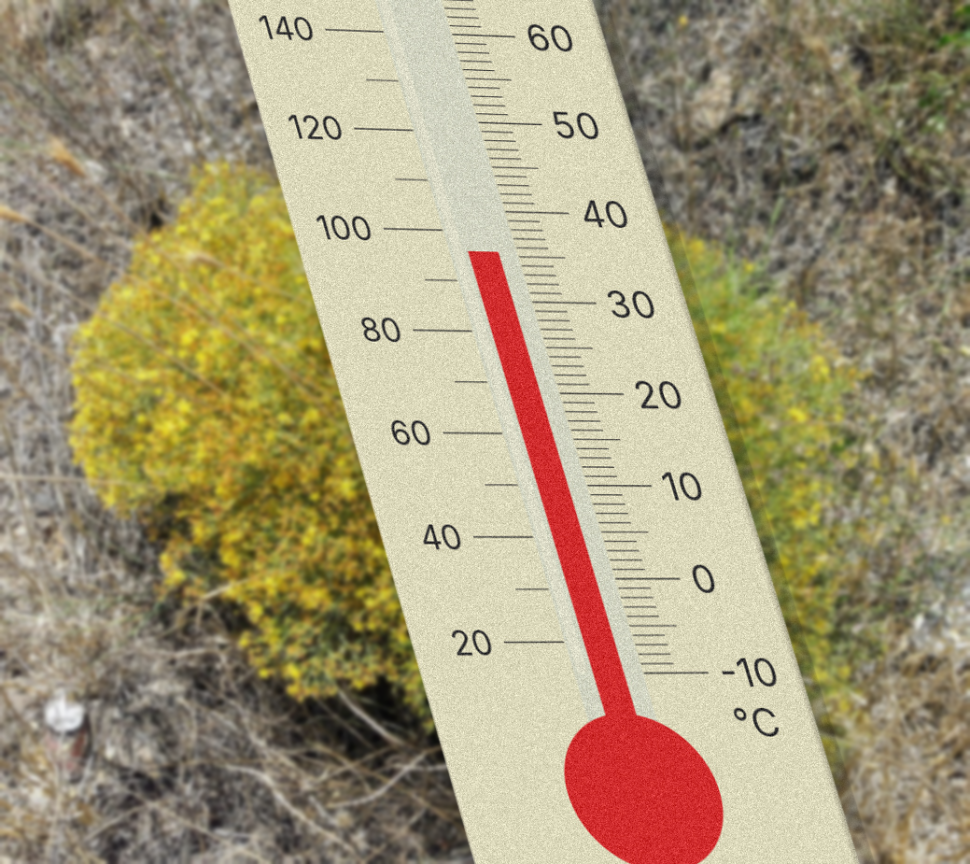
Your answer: 35.5°C
